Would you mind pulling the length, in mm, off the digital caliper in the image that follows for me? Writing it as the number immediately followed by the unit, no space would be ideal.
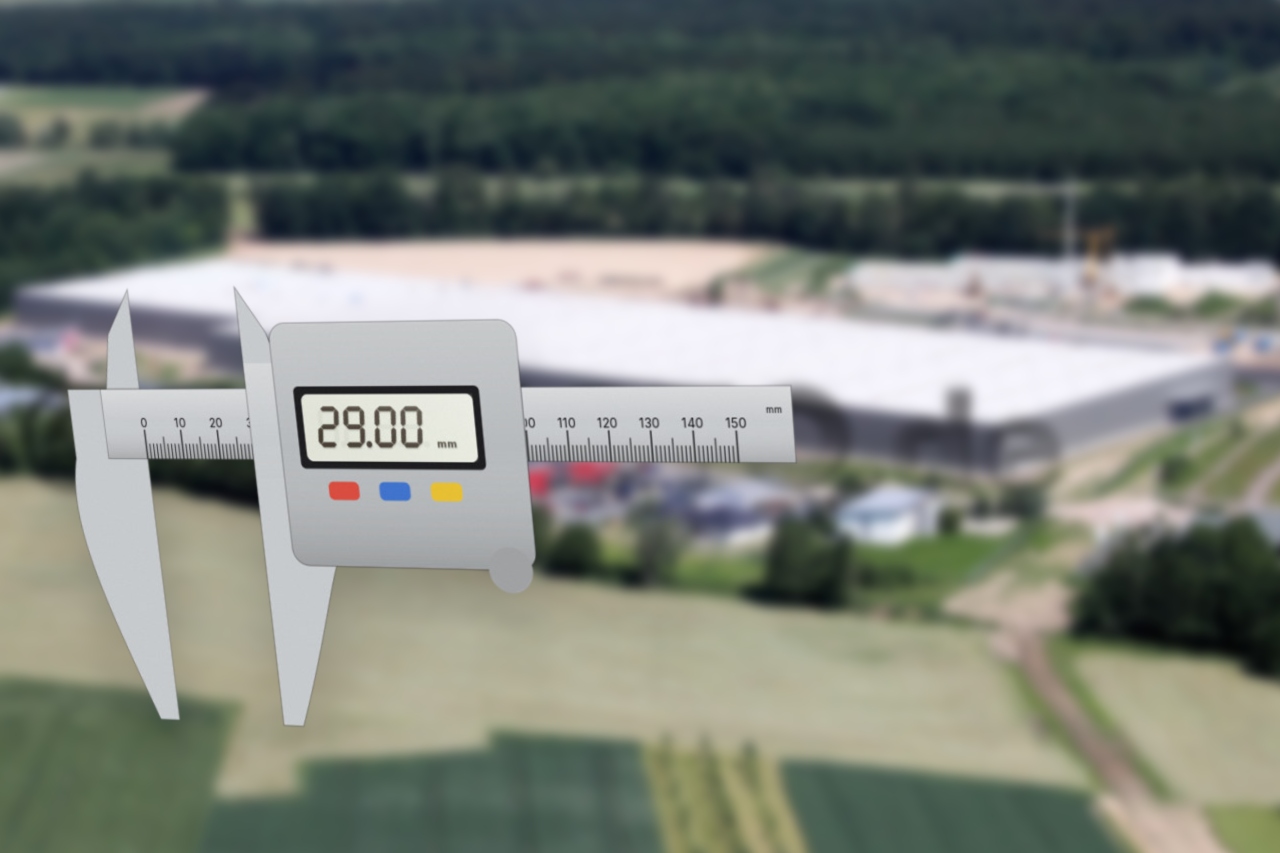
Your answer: 29.00mm
